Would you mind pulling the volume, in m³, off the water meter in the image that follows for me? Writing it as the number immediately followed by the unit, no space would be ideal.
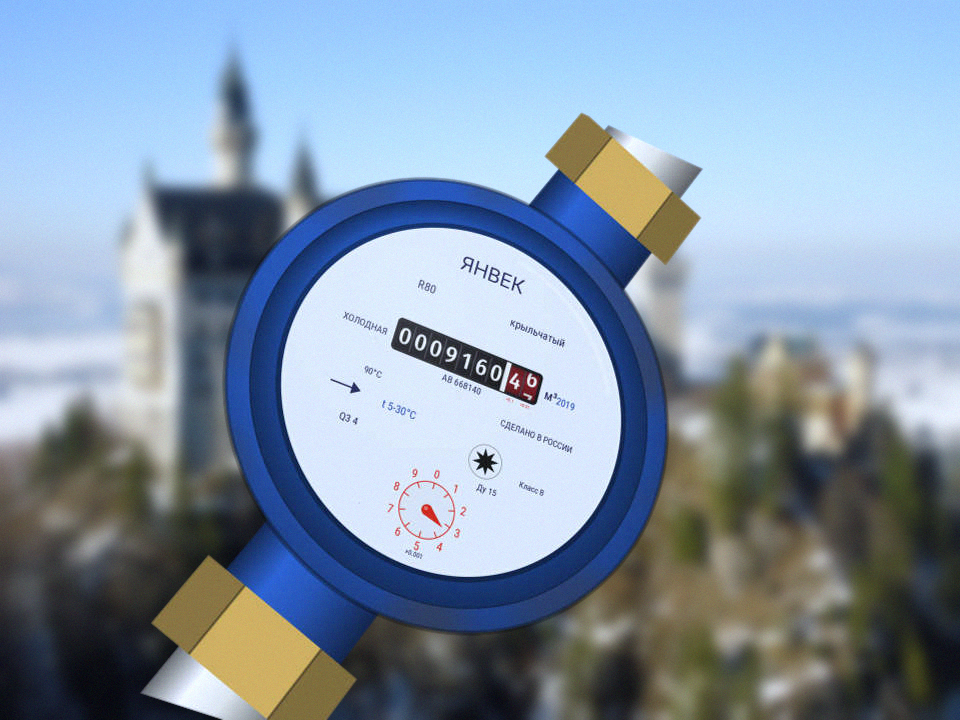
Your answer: 9160.463m³
